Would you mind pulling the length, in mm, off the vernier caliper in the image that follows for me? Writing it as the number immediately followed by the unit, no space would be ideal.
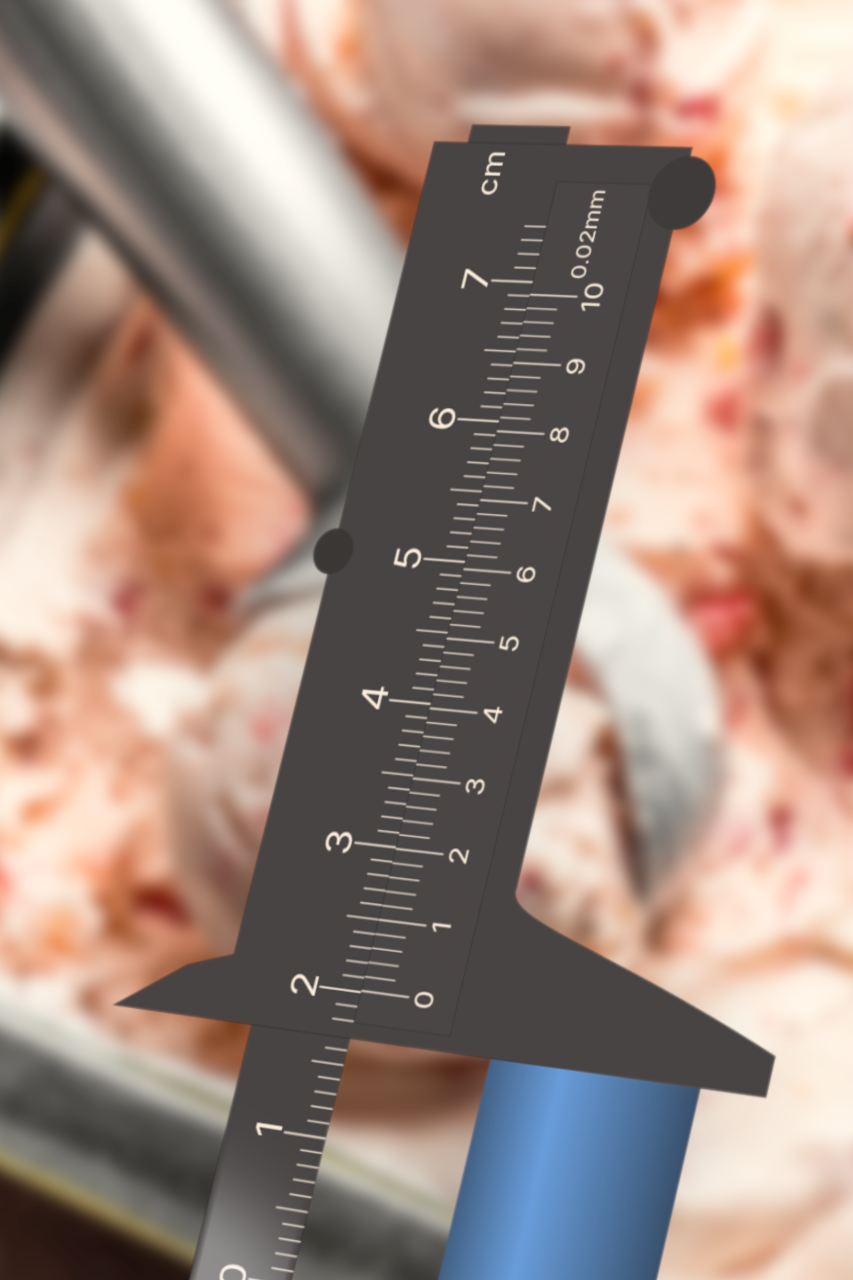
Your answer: 20.1mm
